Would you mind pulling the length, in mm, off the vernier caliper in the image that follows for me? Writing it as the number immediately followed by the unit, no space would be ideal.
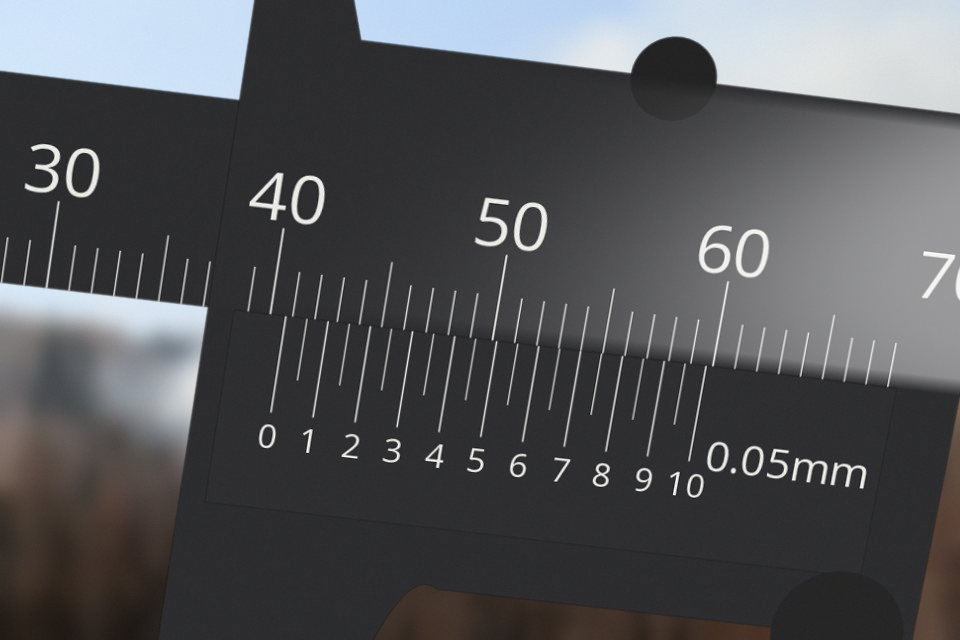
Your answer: 40.7mm
